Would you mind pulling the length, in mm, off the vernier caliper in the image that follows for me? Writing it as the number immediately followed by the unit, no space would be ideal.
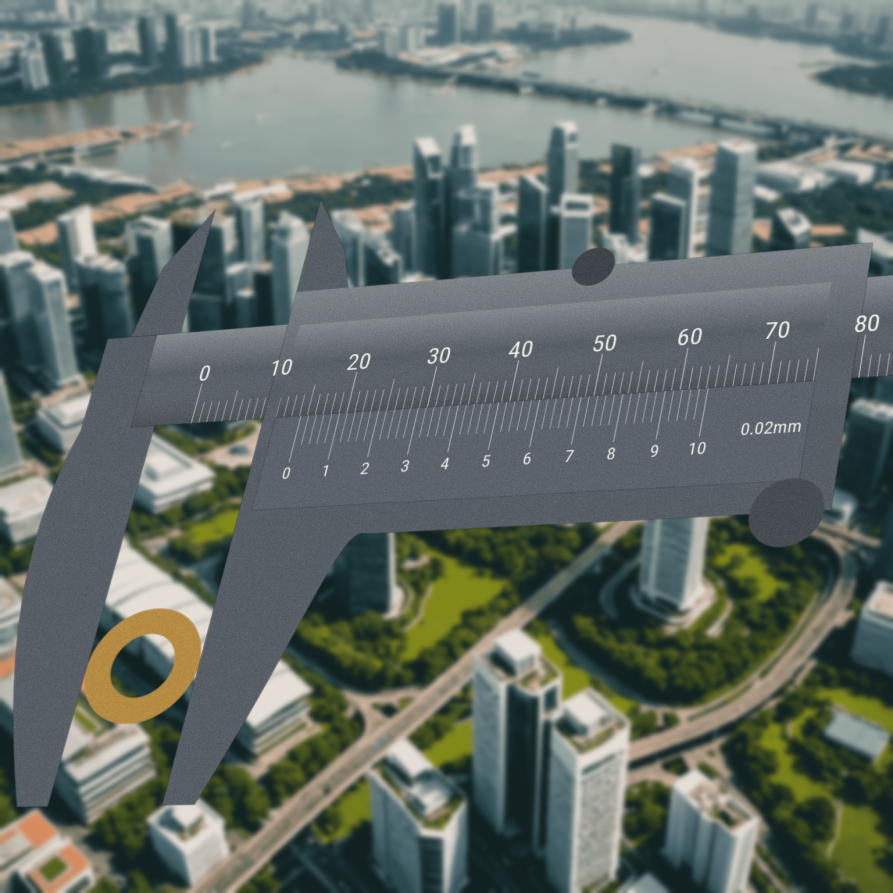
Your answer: 14.2mm
